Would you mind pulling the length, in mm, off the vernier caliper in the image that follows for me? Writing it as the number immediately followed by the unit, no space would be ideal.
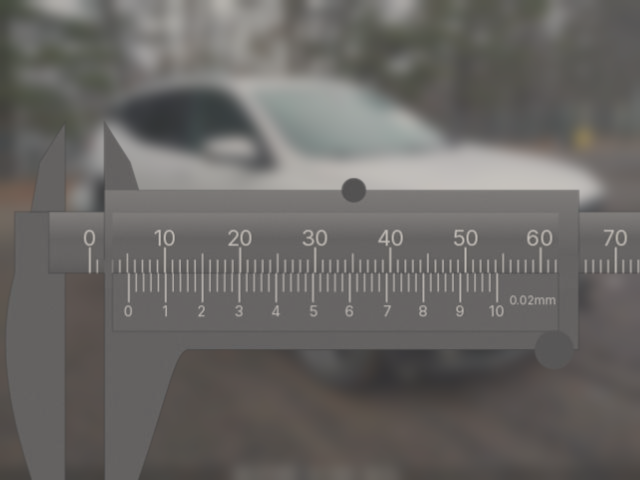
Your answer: 5.2mm
